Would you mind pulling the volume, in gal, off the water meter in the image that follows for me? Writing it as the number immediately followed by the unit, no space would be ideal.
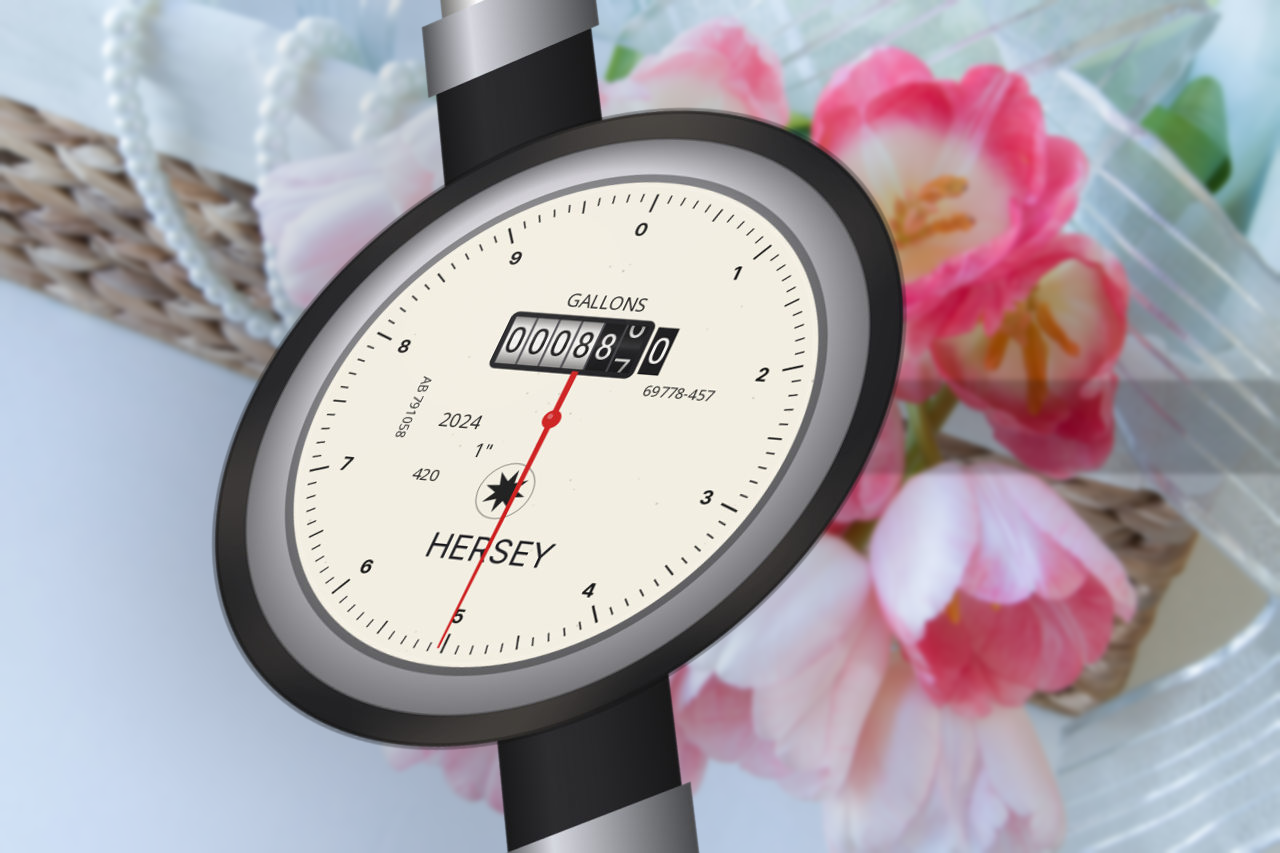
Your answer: 8865.0gal
